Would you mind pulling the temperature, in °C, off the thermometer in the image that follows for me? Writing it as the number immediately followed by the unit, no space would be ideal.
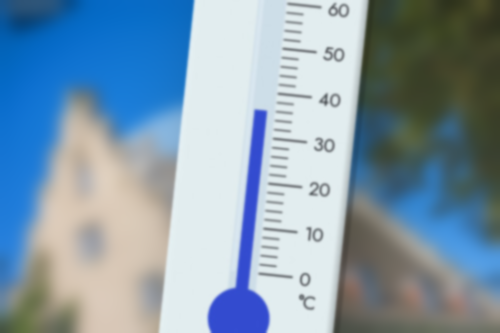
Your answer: 36°C
